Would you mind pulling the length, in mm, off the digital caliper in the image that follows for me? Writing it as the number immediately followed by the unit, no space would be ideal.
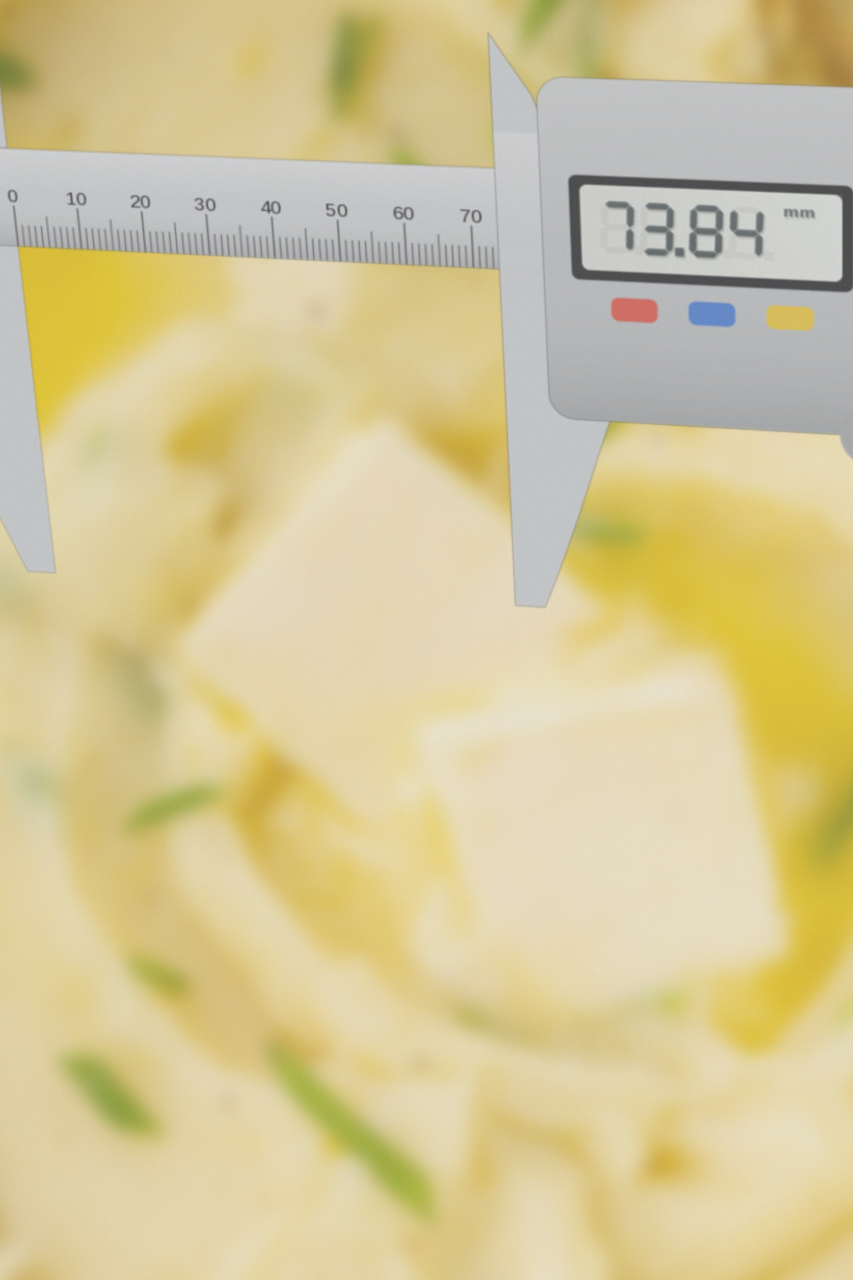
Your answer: 73.84mm
